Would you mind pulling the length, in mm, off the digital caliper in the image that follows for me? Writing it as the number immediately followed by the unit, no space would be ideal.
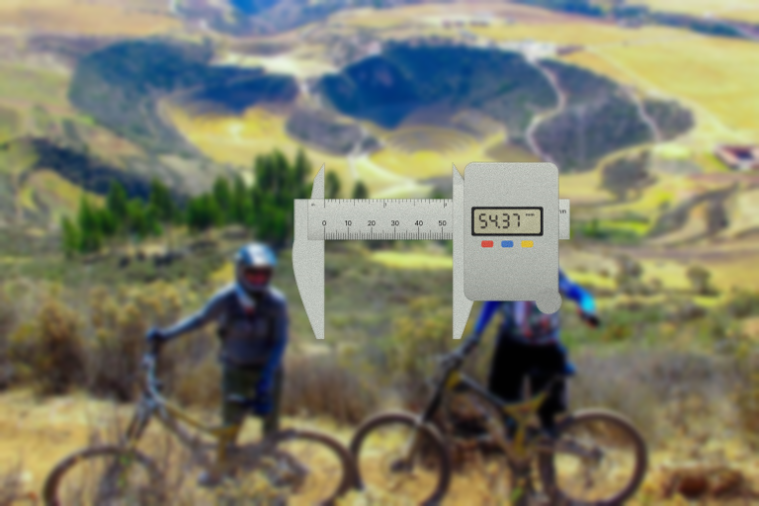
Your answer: 54.37mm
